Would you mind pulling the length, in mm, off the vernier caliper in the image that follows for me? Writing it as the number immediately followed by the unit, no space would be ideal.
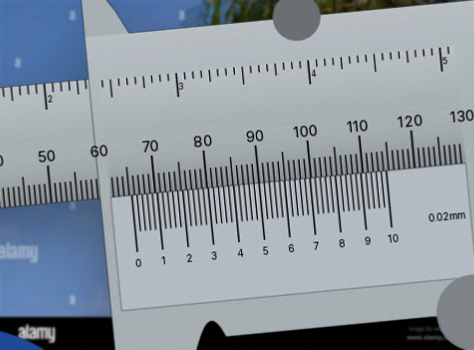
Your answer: 65.5mm
